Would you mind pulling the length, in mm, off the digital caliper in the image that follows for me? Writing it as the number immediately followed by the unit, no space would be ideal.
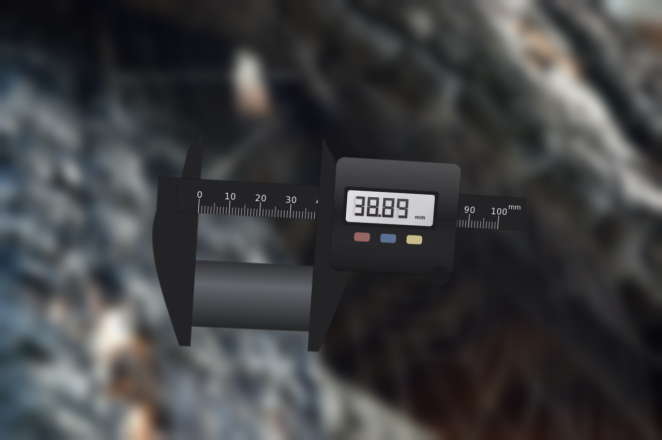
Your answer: 38.89mm
